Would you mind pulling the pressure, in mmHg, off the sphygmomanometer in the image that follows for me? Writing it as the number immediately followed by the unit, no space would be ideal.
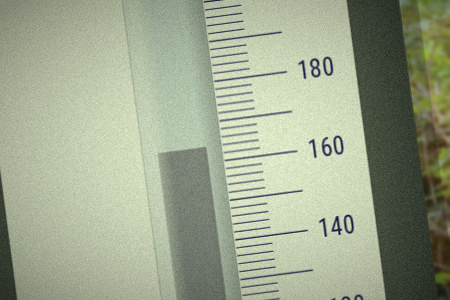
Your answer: 164mmHg
